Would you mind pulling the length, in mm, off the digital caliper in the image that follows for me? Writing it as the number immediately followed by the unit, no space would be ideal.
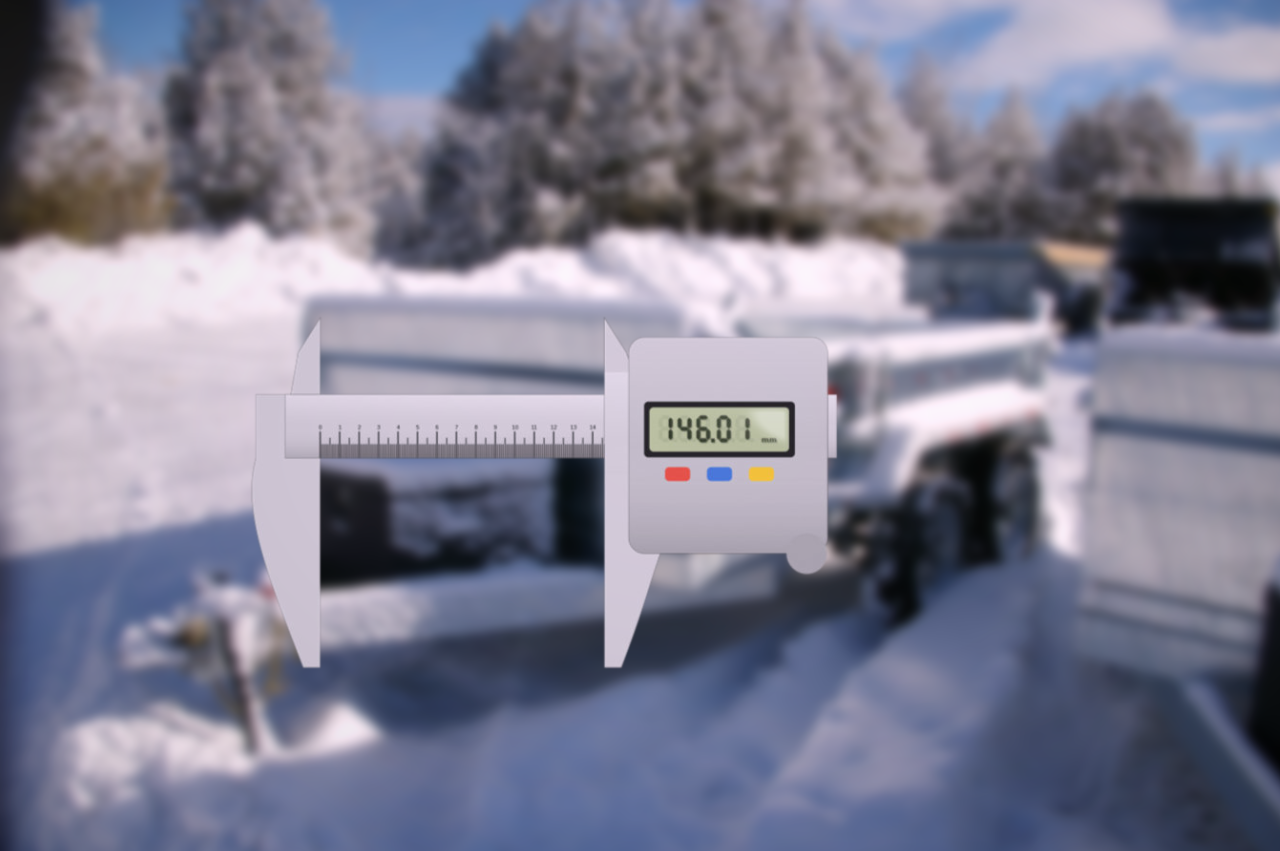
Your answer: 146.01mm
